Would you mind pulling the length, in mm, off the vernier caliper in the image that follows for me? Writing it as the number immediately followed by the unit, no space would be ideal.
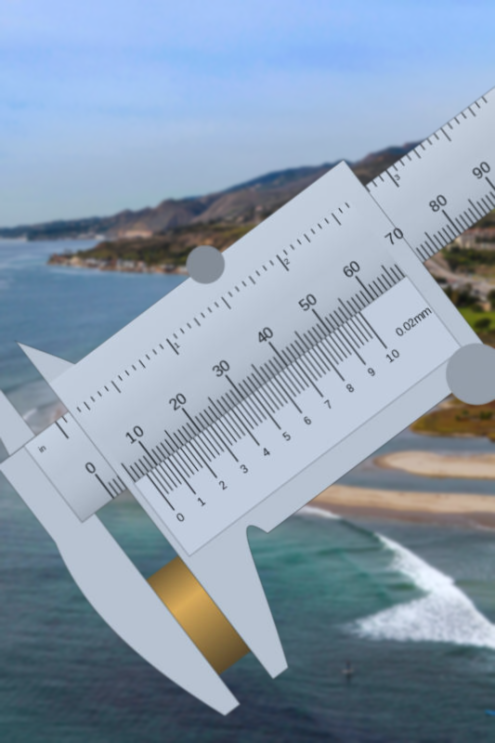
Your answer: 7.5mm
